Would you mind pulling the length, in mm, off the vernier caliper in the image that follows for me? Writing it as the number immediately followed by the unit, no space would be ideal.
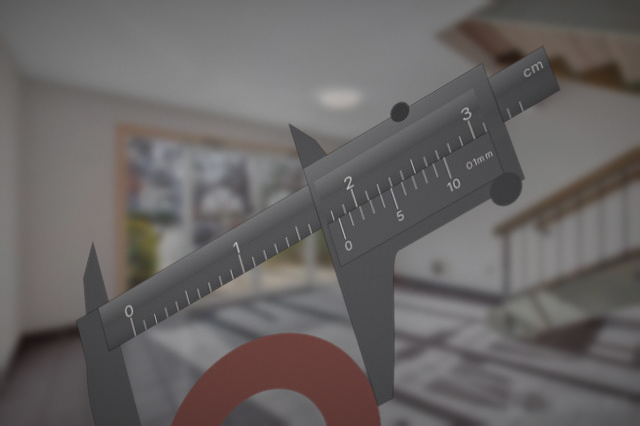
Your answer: 18.4mm
